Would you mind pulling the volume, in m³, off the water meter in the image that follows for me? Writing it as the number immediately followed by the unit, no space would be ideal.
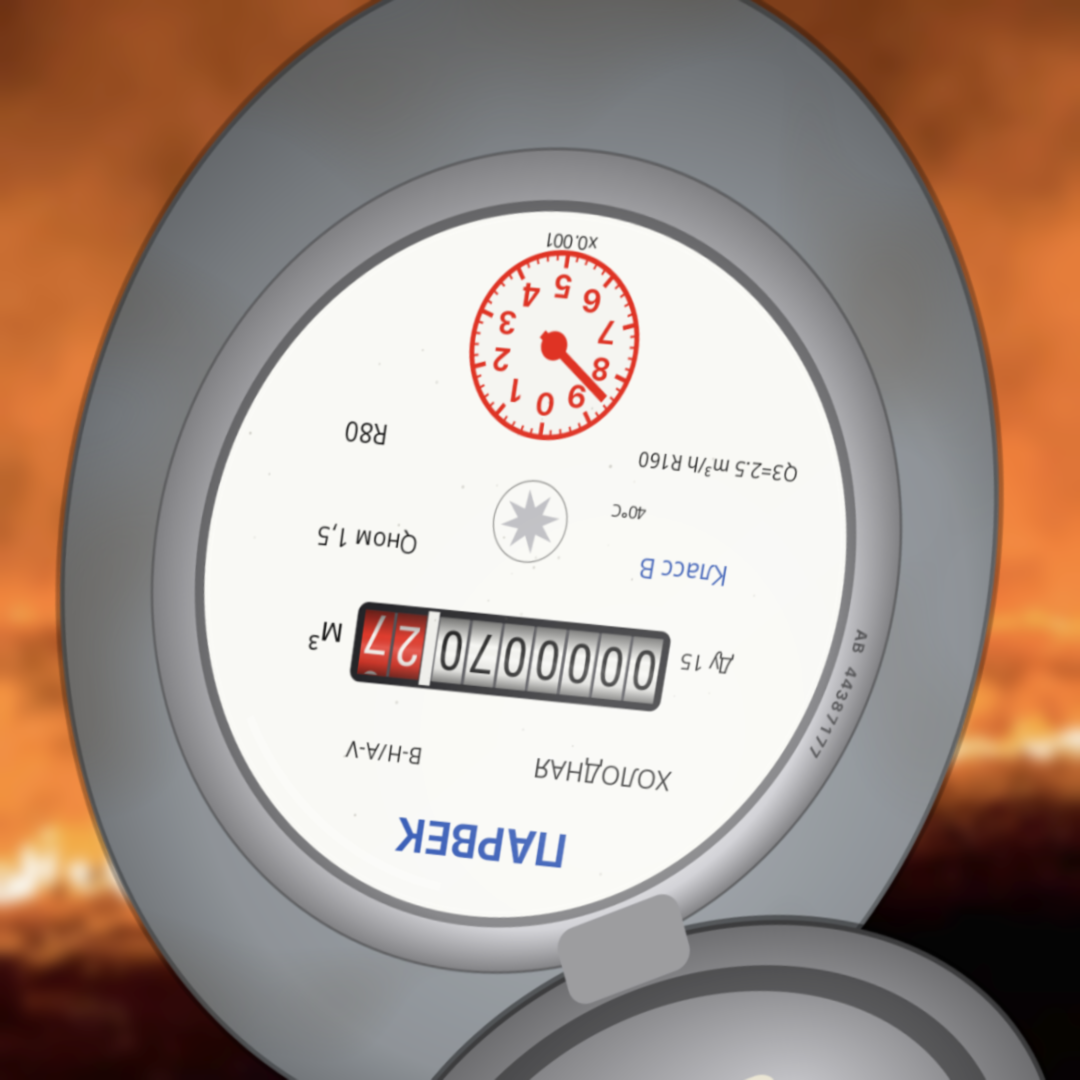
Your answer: 70.268m³
